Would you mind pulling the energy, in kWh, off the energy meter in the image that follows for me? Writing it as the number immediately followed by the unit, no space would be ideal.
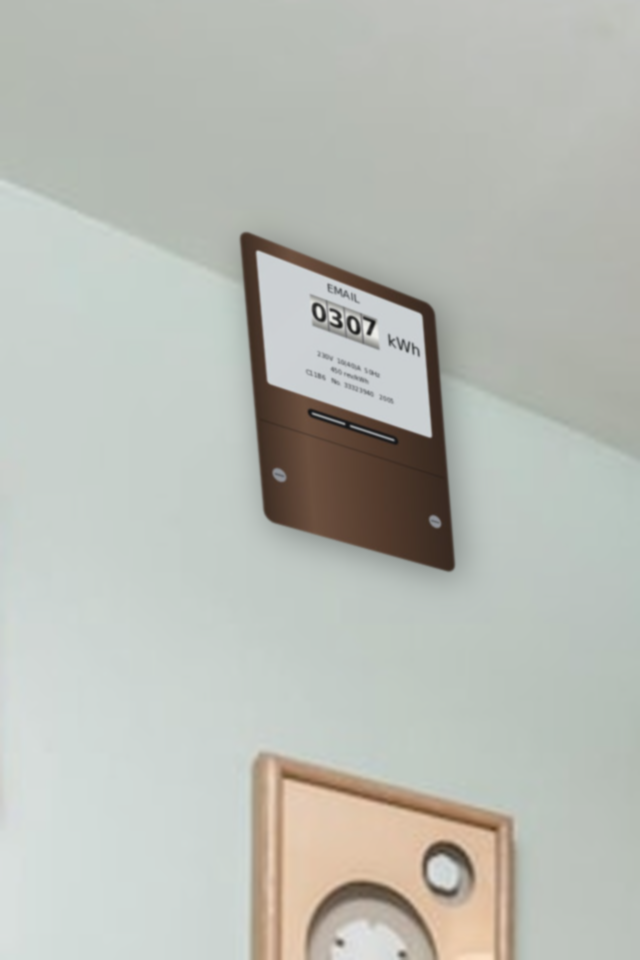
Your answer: 307kWh
